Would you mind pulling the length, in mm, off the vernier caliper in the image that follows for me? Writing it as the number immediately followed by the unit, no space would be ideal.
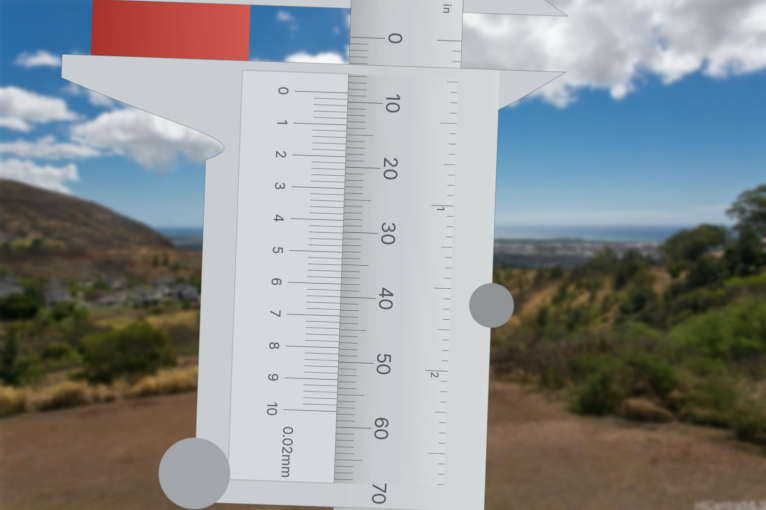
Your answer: 8.6mm
